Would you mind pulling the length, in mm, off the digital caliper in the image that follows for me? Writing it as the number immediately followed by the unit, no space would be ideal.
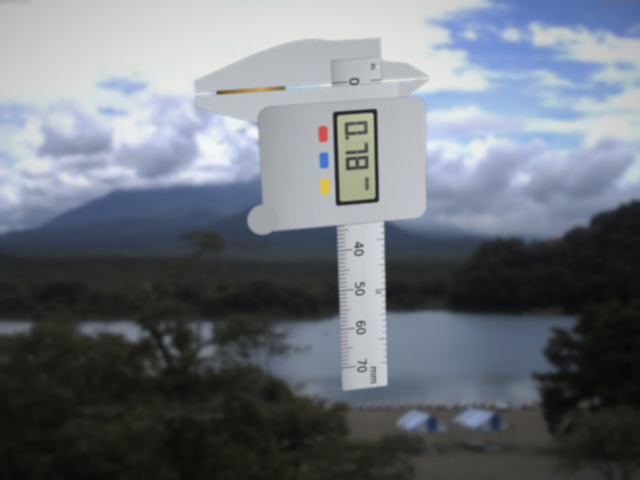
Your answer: 0.78mm
